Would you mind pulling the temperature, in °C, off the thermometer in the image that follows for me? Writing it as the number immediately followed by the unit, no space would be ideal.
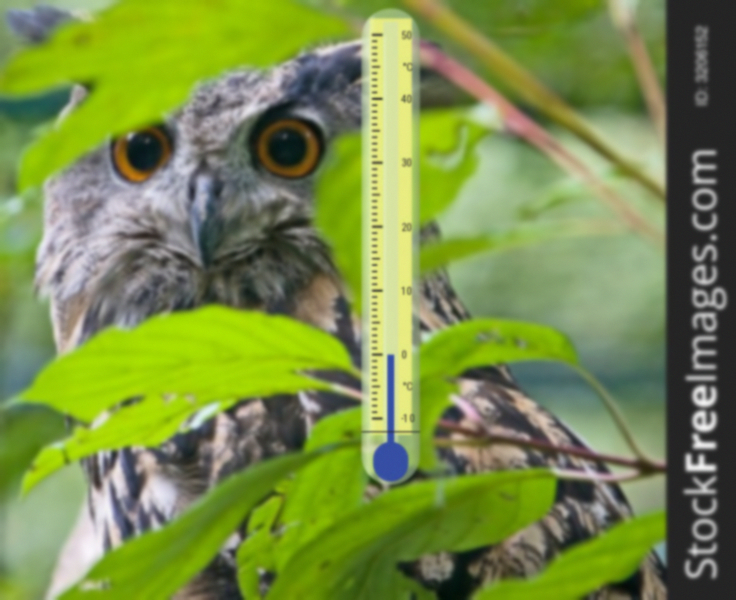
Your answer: 0°C
